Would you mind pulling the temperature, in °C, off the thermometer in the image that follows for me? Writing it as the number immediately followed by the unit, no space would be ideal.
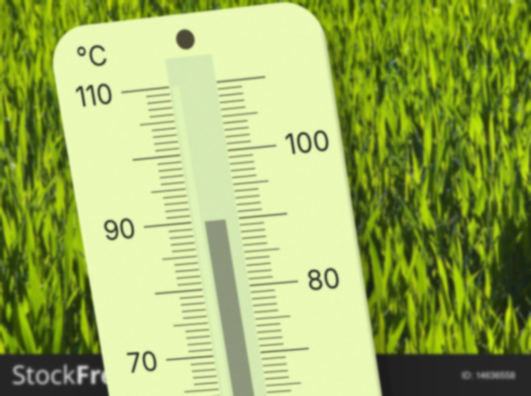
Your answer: 90°C
